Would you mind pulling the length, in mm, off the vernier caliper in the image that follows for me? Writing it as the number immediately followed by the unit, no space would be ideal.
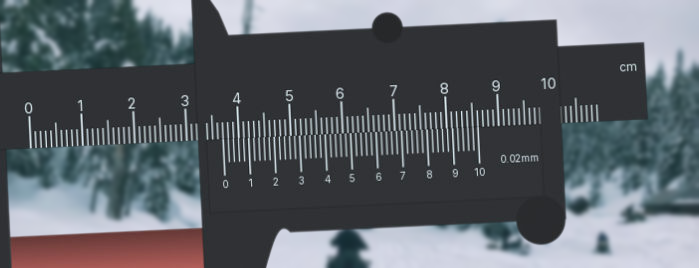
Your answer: 37.0mm
